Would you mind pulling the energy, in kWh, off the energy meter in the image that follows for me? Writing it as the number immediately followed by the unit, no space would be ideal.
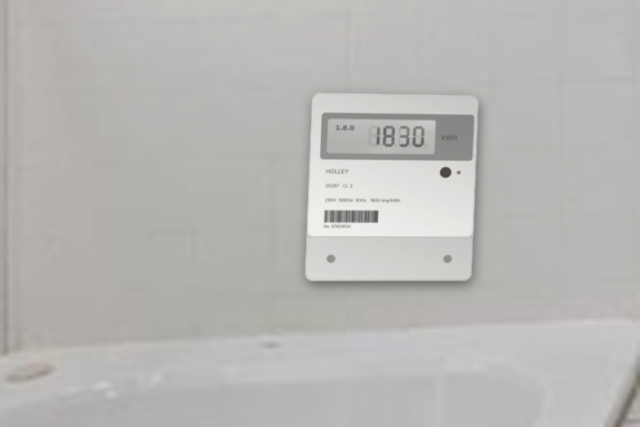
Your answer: 1830kWh
